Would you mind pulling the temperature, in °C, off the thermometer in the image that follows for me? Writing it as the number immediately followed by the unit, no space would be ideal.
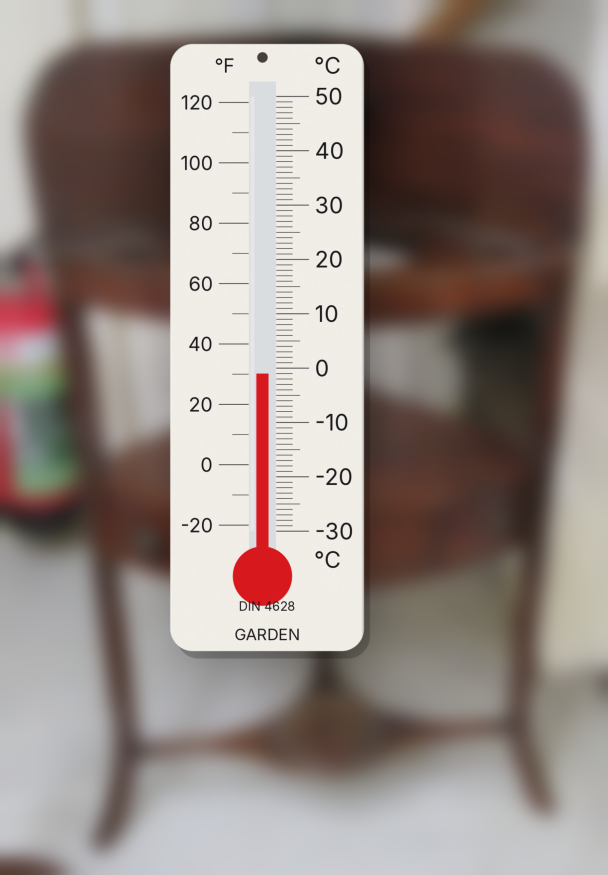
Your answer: -1°C
